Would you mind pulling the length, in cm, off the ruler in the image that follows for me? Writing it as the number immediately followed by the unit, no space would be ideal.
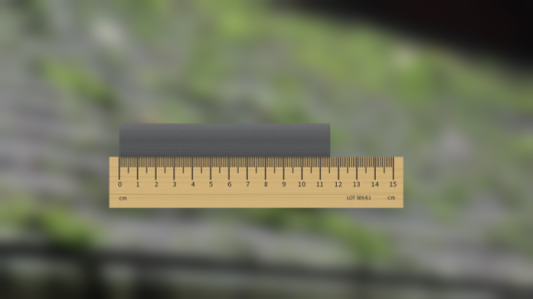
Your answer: 11.5cm
